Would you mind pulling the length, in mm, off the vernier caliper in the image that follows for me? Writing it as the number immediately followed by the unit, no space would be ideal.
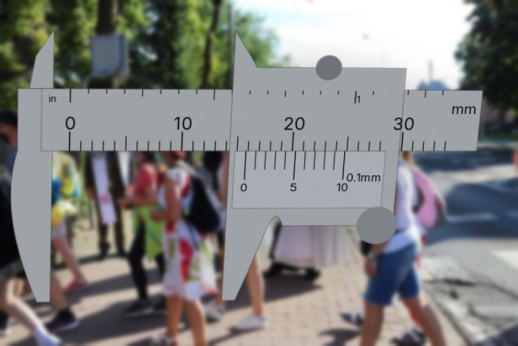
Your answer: 15.8mm
